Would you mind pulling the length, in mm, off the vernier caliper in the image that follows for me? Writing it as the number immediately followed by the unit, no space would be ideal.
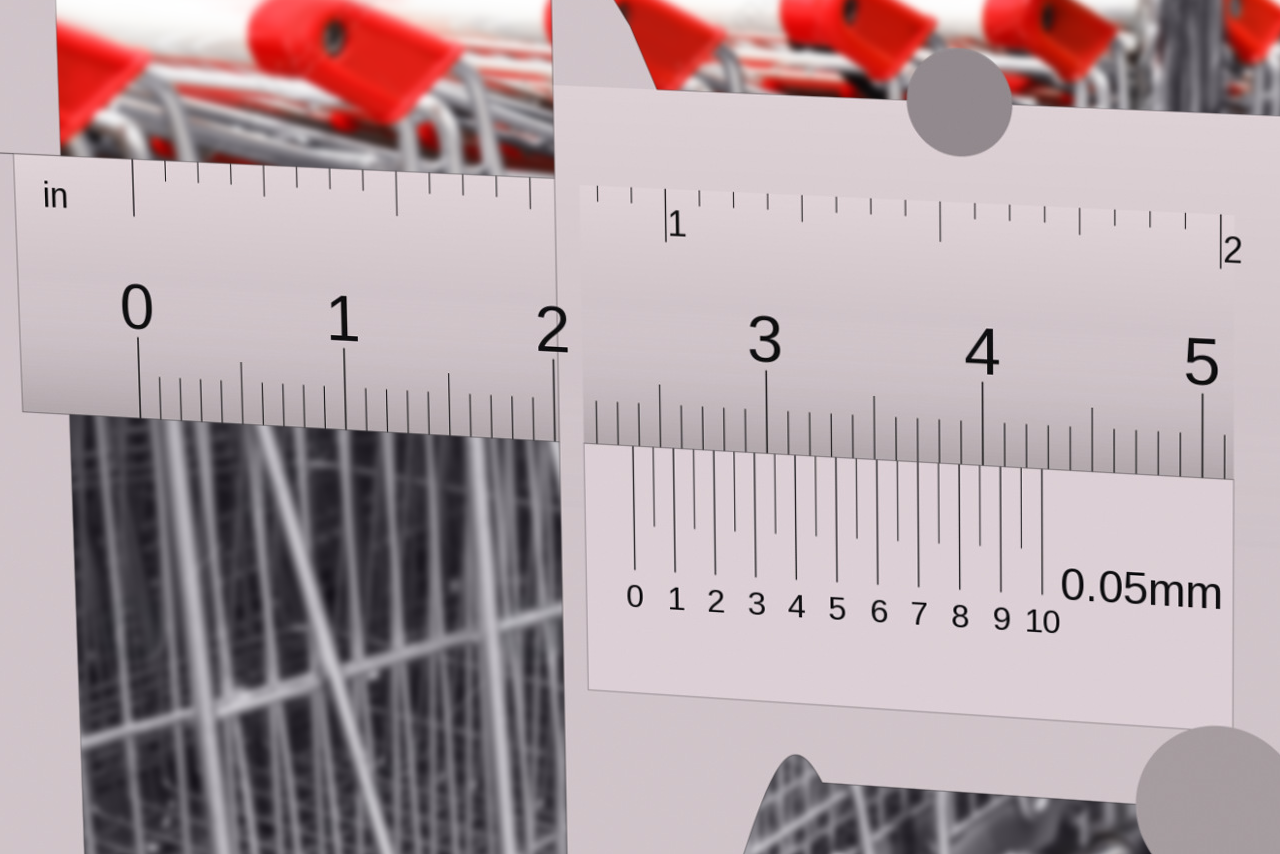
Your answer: 23.7mm
